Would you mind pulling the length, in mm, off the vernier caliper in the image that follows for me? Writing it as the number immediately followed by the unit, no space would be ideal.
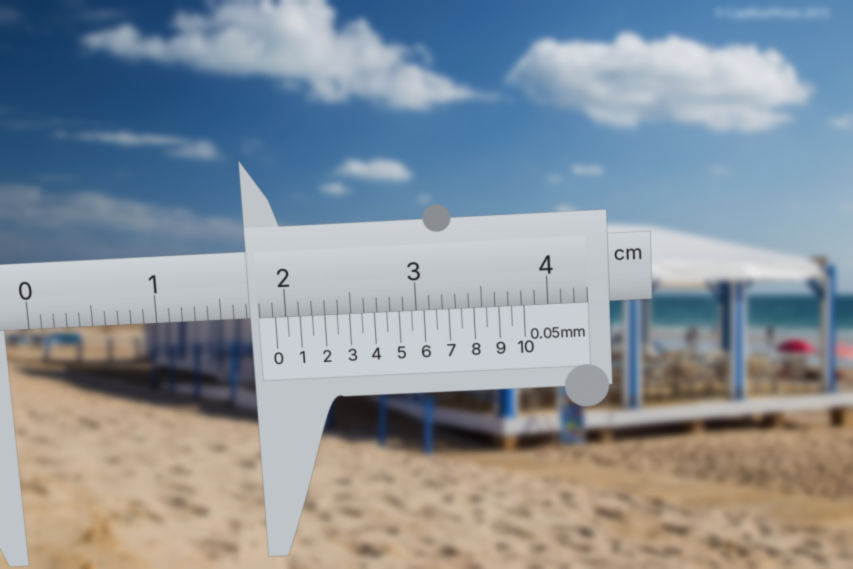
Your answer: 19.2mm
